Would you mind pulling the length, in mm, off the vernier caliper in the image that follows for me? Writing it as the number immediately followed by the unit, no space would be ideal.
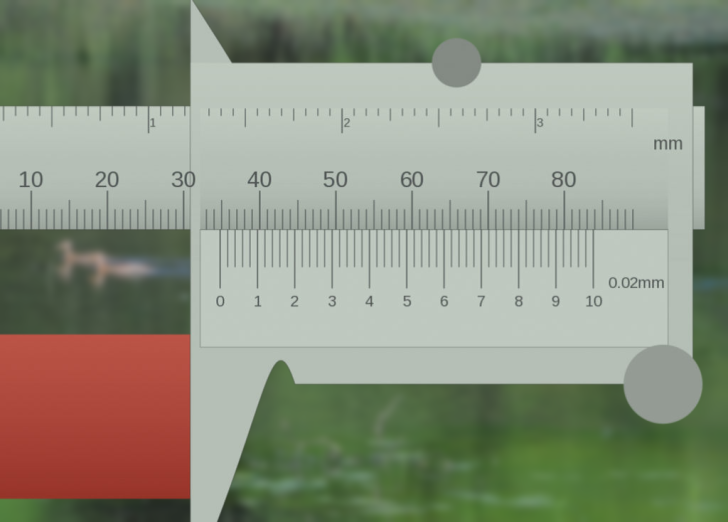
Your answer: 34.8mm
